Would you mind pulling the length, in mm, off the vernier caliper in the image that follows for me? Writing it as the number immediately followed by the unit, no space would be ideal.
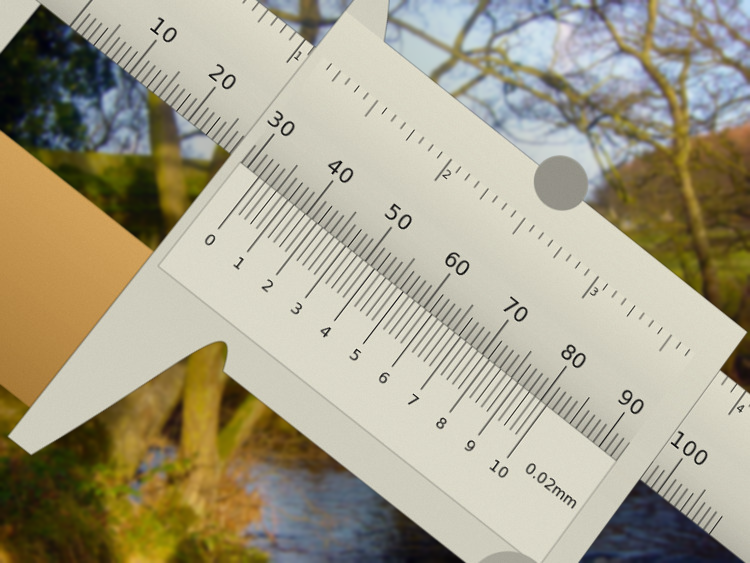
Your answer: 32.0mm
